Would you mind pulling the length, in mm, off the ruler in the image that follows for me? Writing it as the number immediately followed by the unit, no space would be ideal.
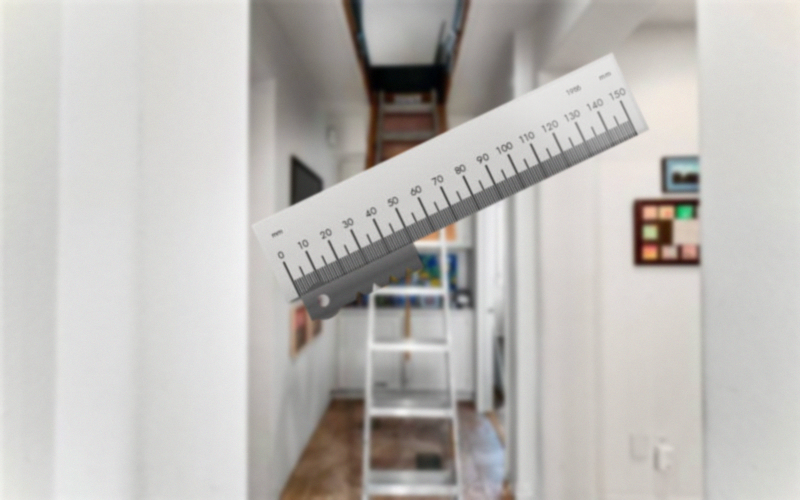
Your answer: 50mm
